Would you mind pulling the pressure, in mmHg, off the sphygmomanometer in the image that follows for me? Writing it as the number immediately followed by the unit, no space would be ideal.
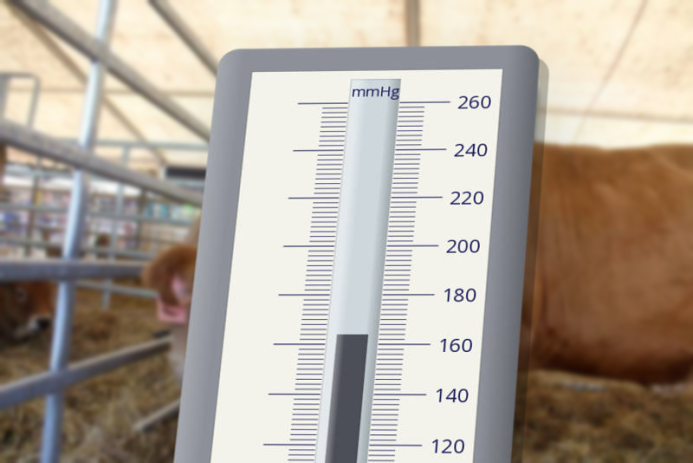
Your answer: 164mmHg
